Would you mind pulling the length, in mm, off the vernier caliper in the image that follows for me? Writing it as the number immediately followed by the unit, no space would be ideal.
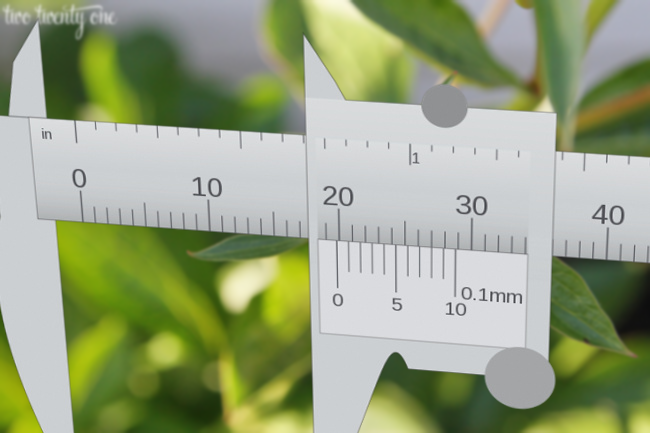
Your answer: 19.8mm
